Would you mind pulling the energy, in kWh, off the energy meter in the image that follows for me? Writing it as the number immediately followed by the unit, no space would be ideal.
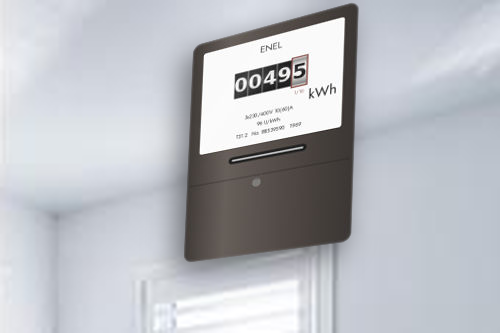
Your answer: 49.5kWh
